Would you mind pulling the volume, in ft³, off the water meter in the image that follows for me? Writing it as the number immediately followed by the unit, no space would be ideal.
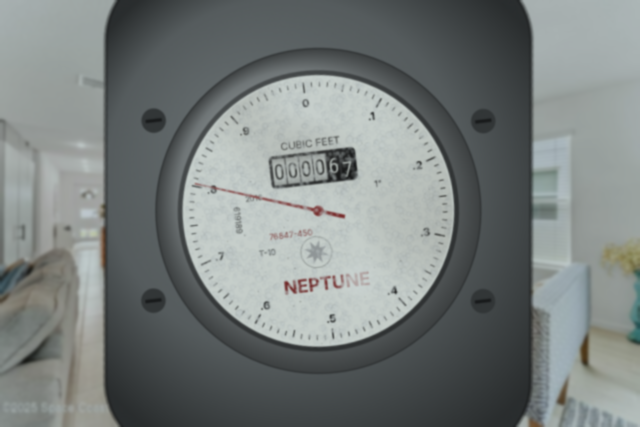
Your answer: 66.80ft³
